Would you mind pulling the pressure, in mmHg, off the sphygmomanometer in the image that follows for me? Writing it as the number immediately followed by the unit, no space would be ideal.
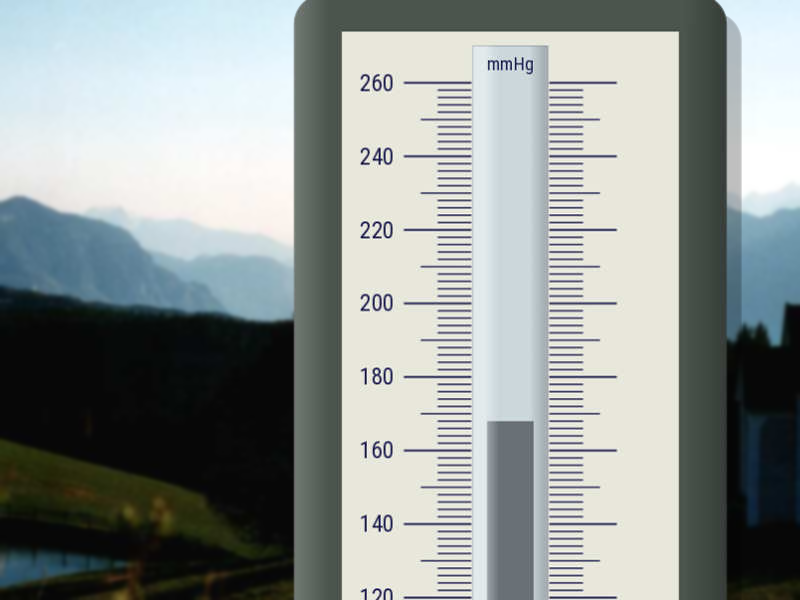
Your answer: 168mmHg
